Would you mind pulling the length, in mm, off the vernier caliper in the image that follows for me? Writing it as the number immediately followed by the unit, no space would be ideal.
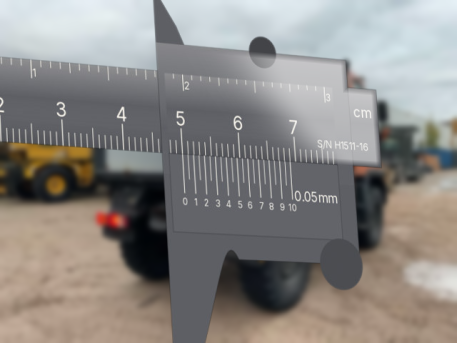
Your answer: 50.0mm
